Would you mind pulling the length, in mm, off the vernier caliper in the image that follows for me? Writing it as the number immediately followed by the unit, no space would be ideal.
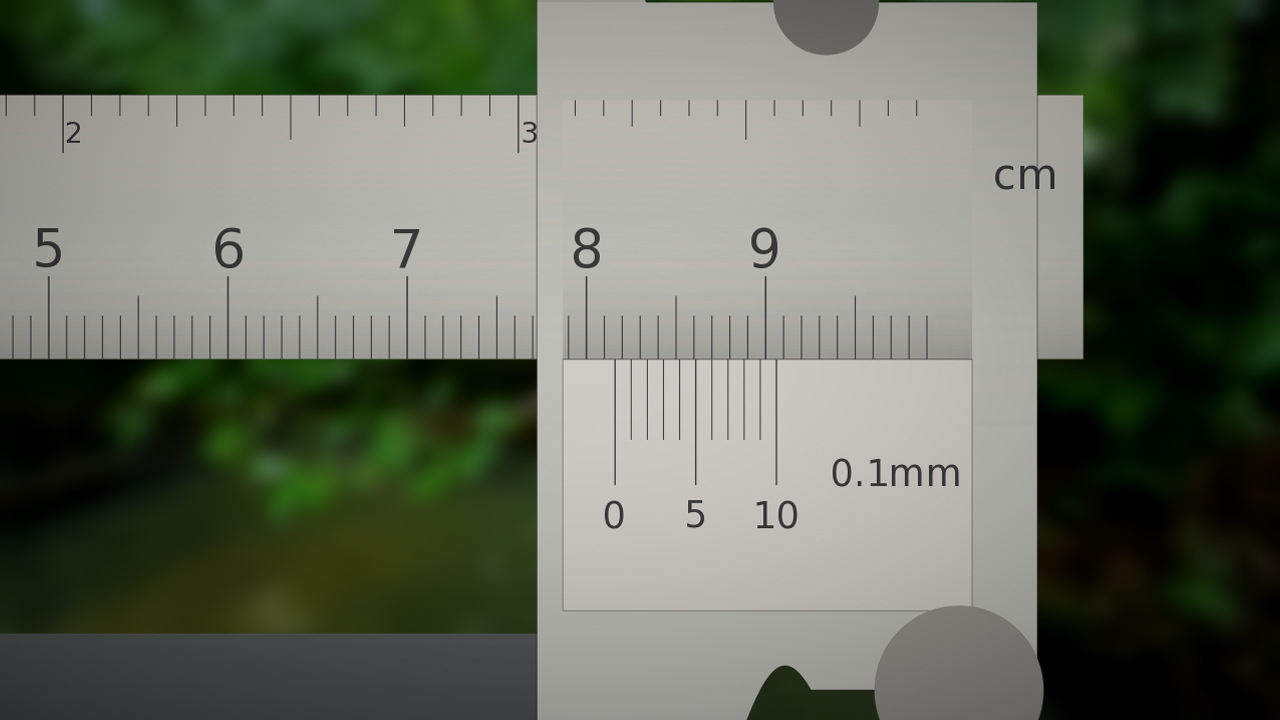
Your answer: 81.6mm
